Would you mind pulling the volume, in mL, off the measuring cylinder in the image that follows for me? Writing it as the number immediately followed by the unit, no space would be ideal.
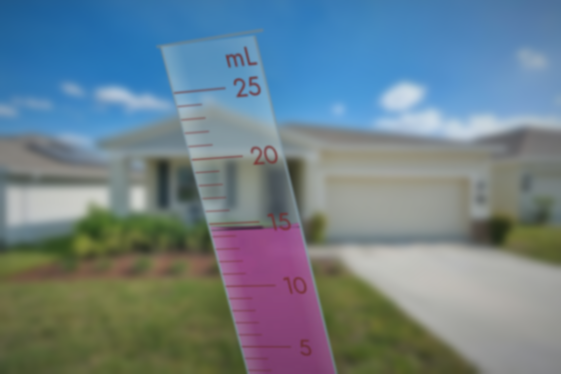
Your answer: 14.5mL
